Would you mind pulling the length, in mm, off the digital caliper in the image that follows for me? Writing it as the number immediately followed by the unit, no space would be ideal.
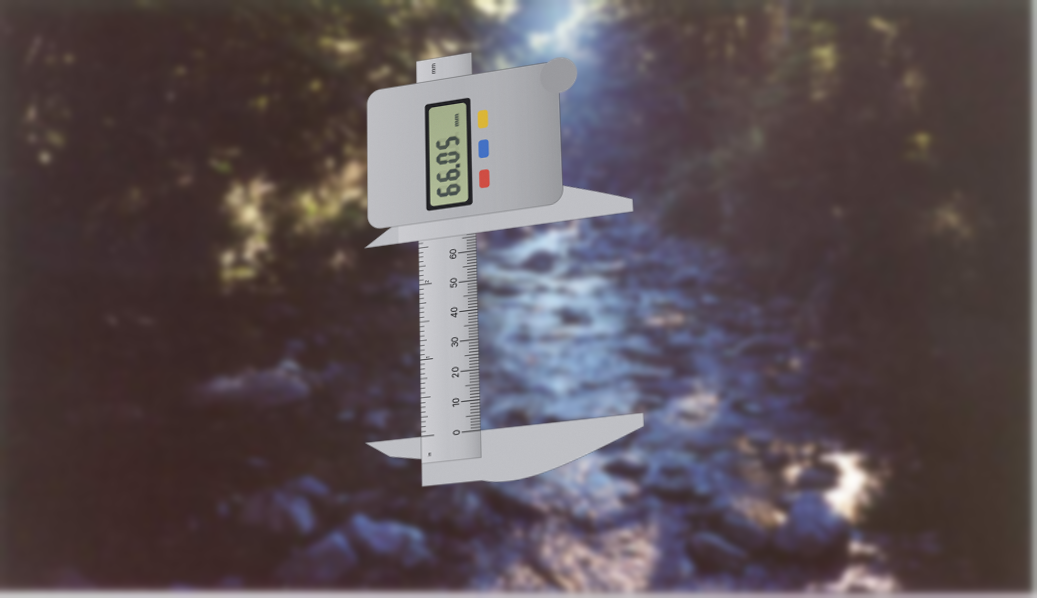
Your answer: 66.05mm
